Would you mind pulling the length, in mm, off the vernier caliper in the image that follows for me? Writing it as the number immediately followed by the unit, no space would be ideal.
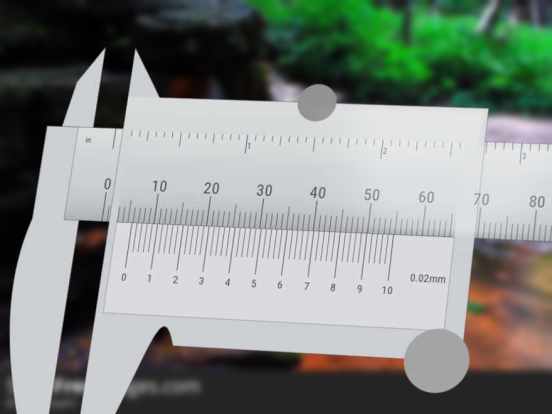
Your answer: 5.8mm
